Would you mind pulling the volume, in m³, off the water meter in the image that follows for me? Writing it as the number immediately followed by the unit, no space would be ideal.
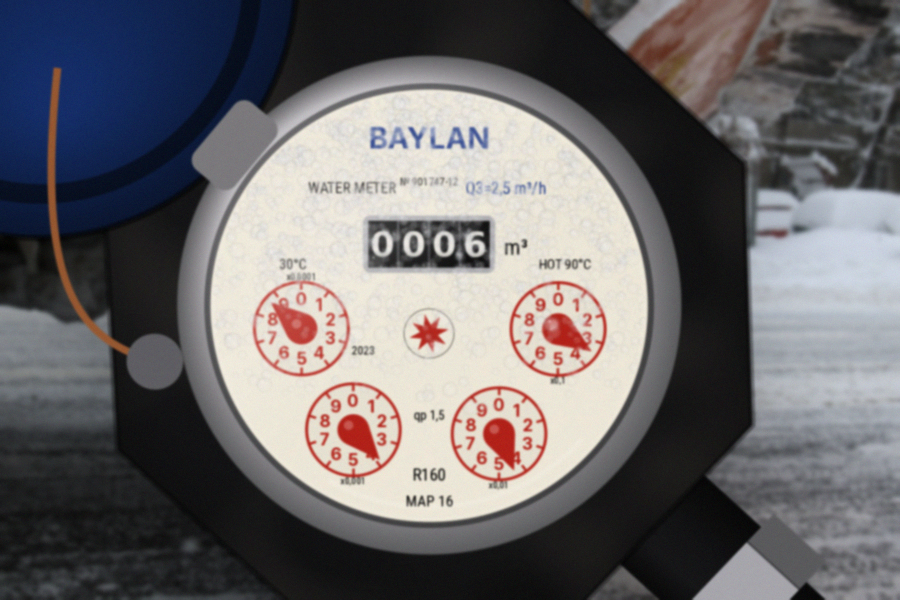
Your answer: 6.3438m³
